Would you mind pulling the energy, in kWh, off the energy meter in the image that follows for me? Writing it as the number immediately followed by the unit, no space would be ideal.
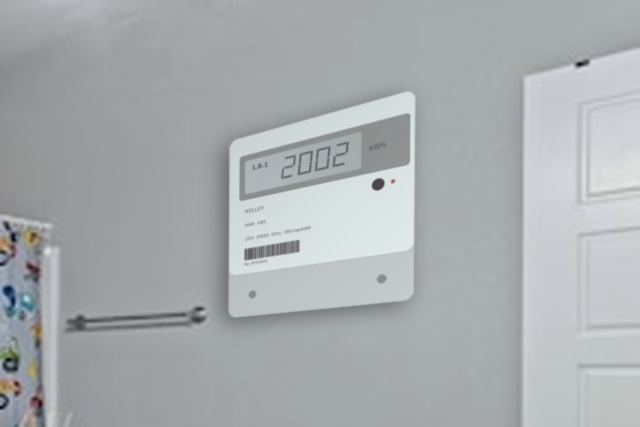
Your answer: 2002kWh
